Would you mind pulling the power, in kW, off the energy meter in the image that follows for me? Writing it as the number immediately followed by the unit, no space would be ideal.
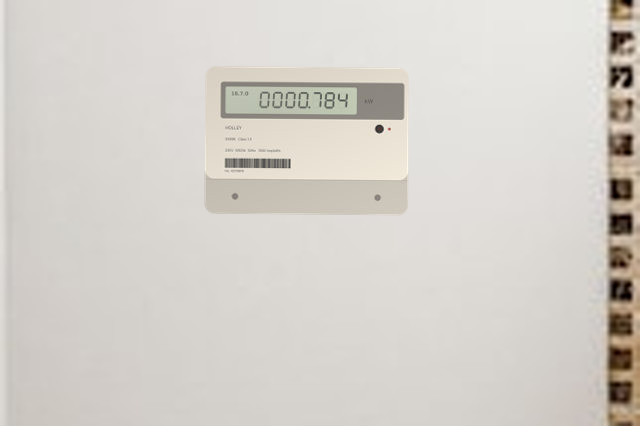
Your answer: 0.784kW
